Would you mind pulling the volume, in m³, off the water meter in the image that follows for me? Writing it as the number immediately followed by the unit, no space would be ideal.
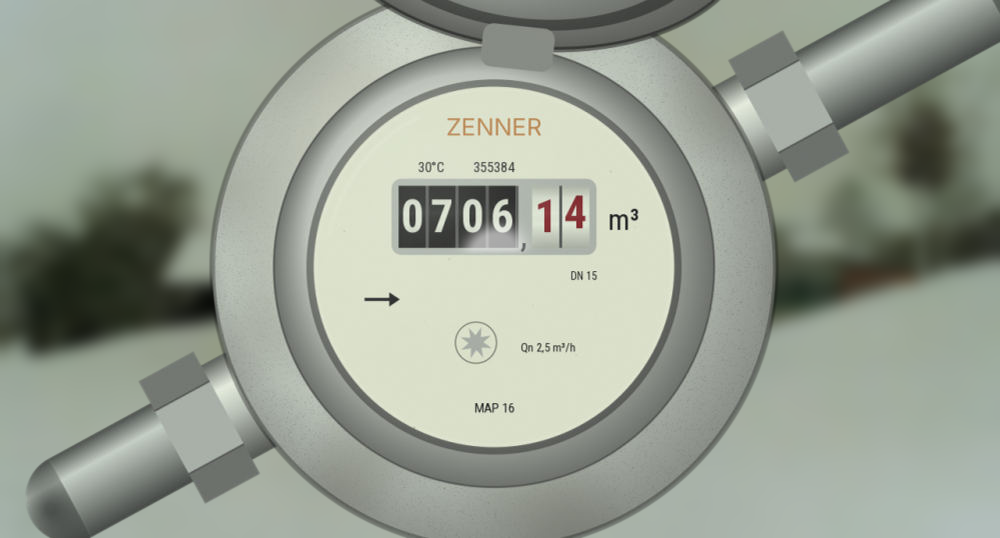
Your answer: 706.14m³
